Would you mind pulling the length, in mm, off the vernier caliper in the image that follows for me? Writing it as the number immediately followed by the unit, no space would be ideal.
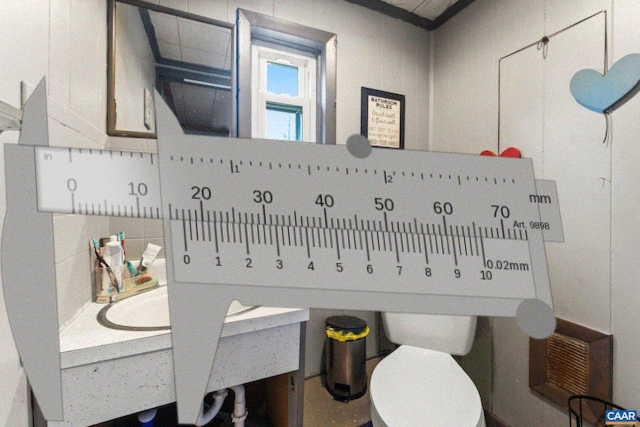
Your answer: 17.0mm
